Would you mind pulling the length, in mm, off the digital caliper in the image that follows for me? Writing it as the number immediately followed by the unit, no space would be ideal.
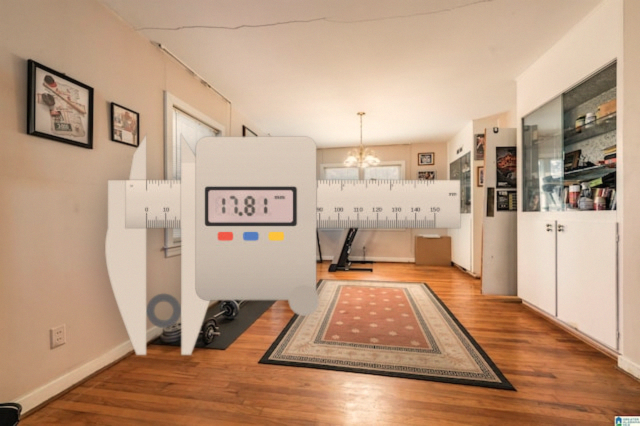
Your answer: 17.81mm
